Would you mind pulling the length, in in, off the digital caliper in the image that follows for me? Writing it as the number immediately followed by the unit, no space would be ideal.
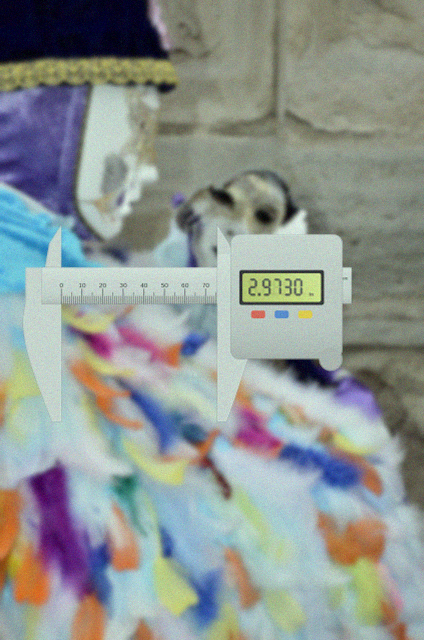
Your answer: 2.9730in
